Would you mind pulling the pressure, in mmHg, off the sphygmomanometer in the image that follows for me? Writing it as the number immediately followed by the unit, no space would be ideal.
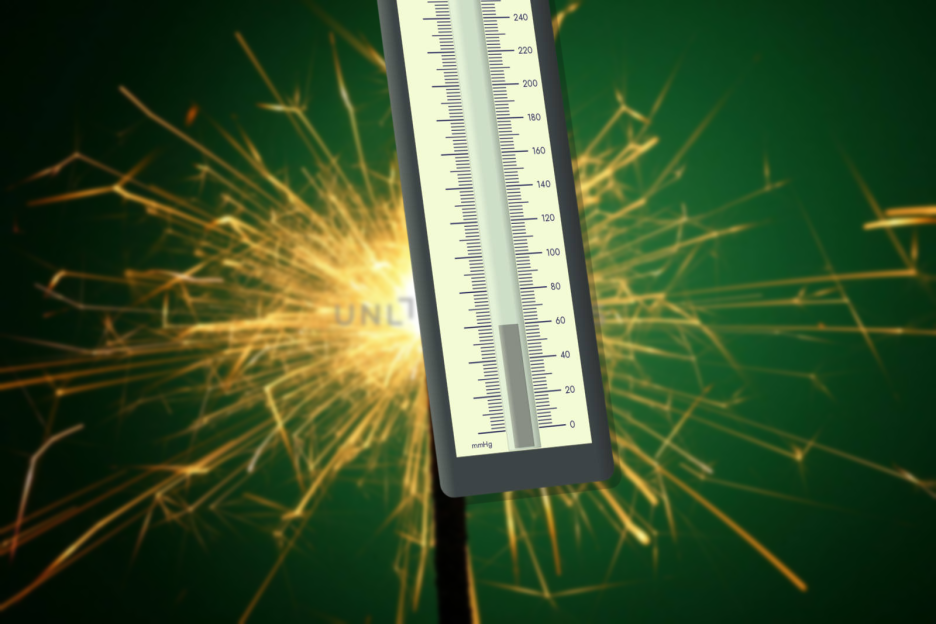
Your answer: 60mmHg
